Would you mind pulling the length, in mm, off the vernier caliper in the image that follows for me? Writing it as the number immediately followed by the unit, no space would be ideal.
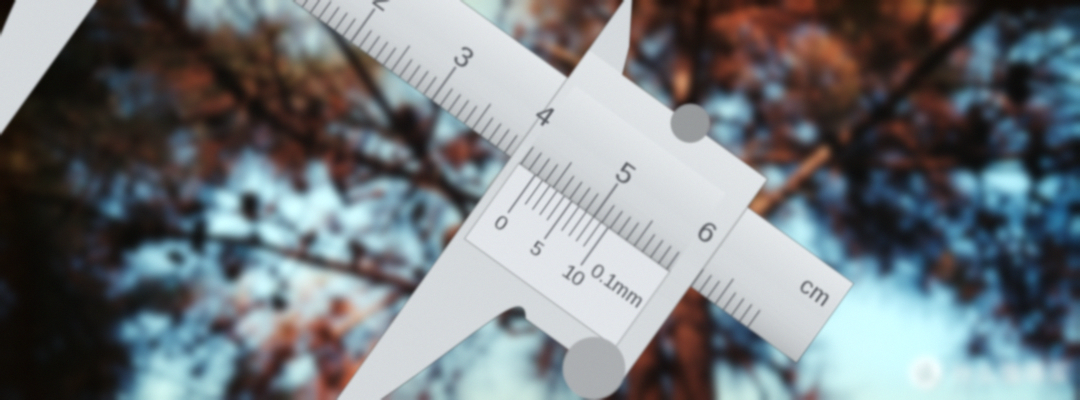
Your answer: 42.8mm
